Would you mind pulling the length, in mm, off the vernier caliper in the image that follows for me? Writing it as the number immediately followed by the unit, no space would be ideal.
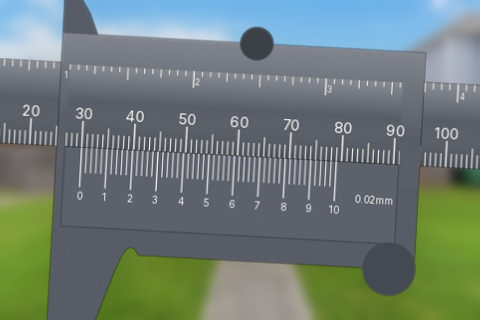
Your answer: 30.0mm
